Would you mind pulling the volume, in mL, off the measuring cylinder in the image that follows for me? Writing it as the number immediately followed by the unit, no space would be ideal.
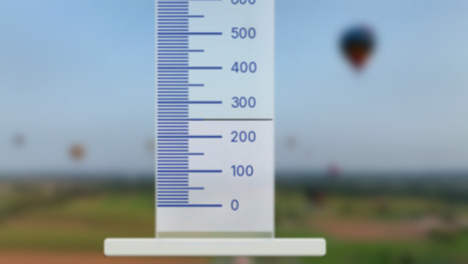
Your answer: 250mL
